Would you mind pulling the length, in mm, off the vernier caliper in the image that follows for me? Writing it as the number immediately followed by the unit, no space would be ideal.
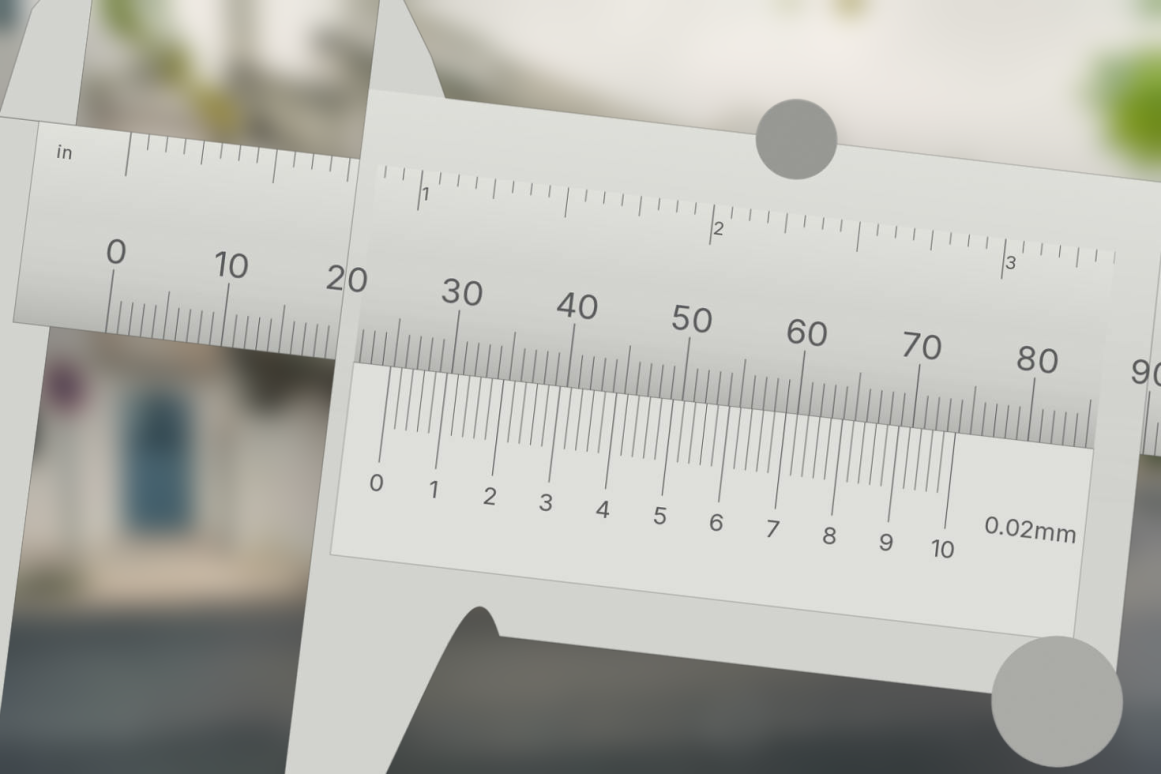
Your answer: 24.7mm
